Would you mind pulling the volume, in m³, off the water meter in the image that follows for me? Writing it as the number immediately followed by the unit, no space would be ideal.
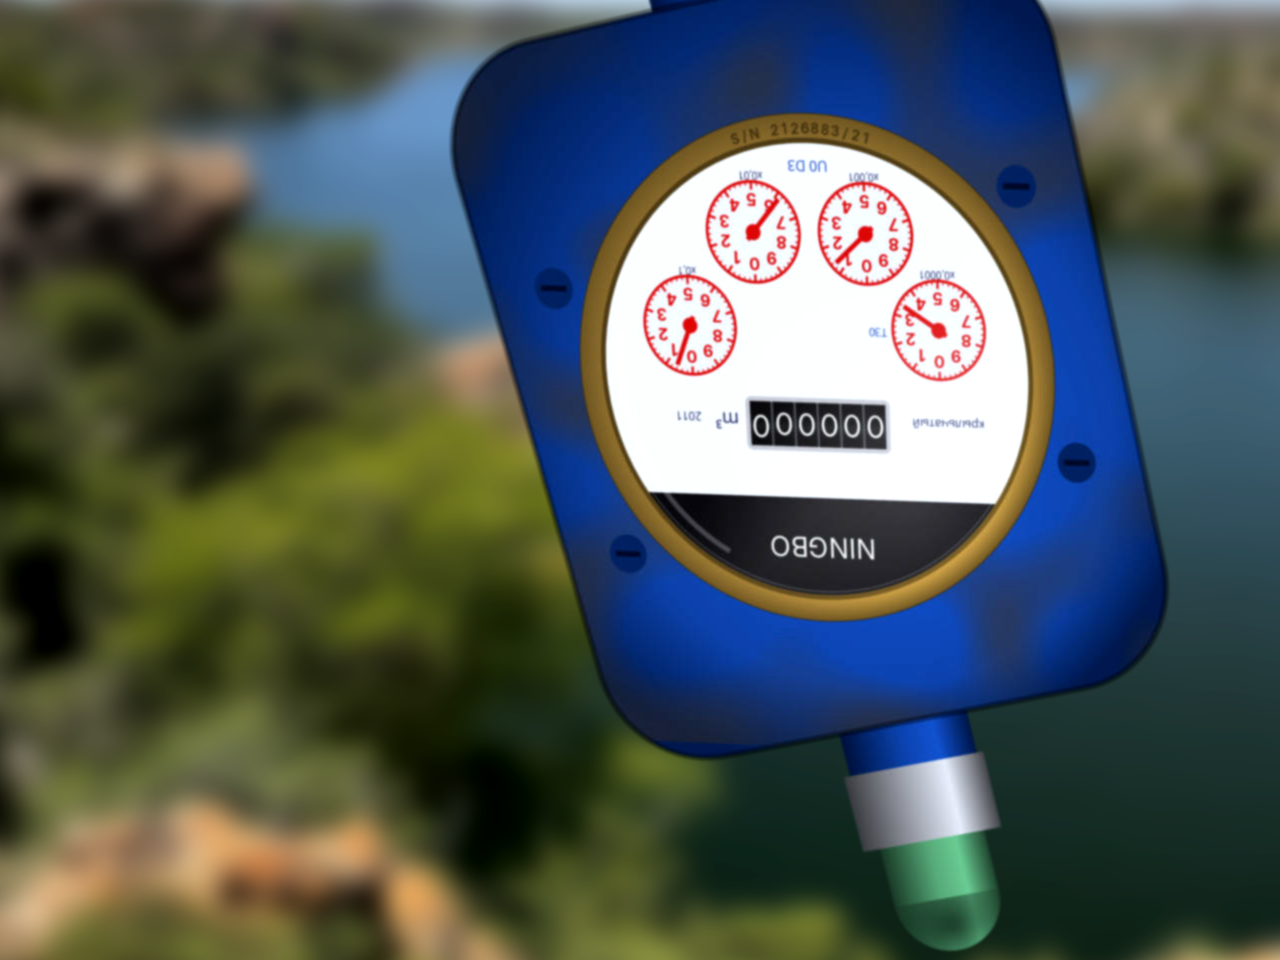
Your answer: 0.0613m³
